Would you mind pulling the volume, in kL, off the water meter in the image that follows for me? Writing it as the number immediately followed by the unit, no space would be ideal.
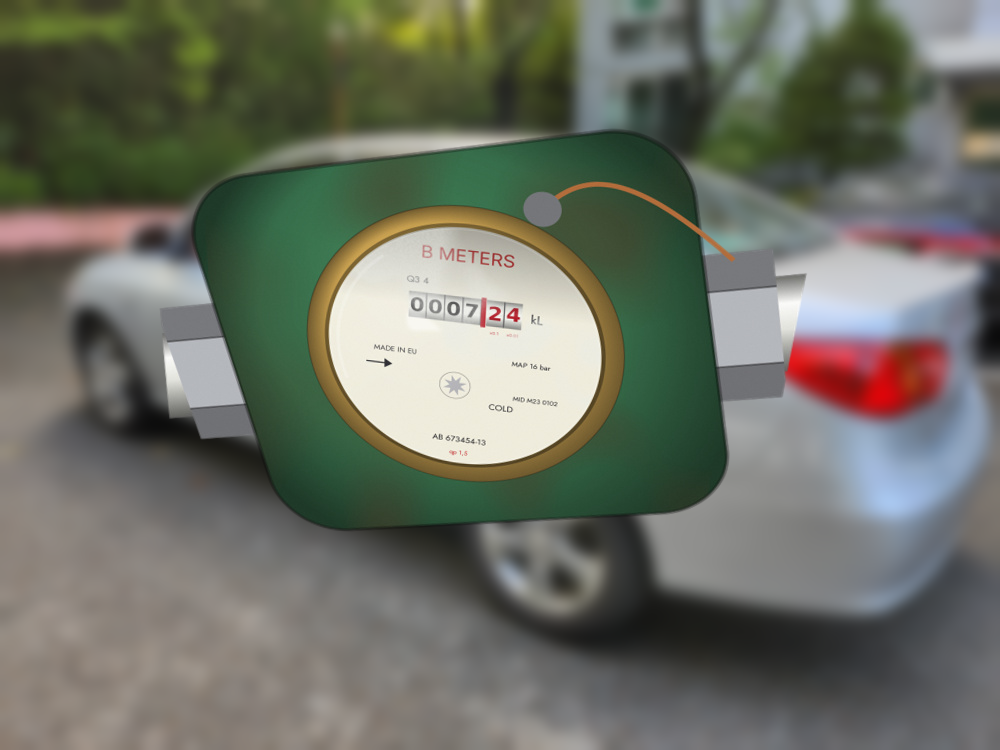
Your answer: 7.24kL
